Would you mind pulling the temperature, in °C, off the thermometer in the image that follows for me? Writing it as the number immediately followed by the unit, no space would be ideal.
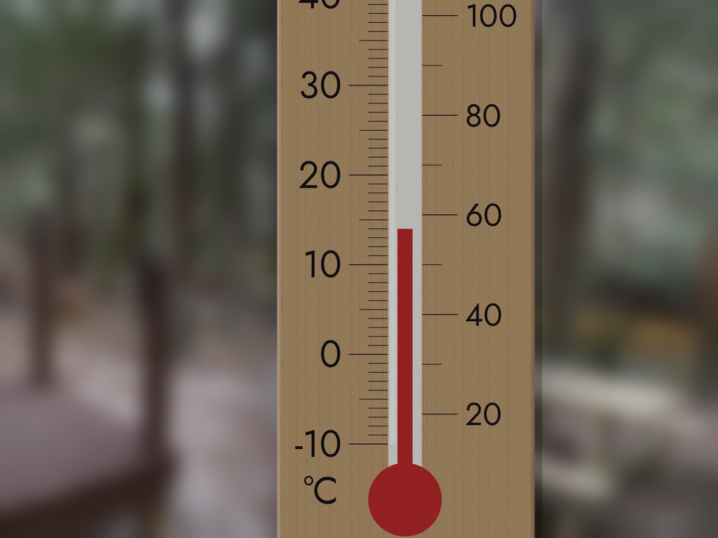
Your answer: 14°C
